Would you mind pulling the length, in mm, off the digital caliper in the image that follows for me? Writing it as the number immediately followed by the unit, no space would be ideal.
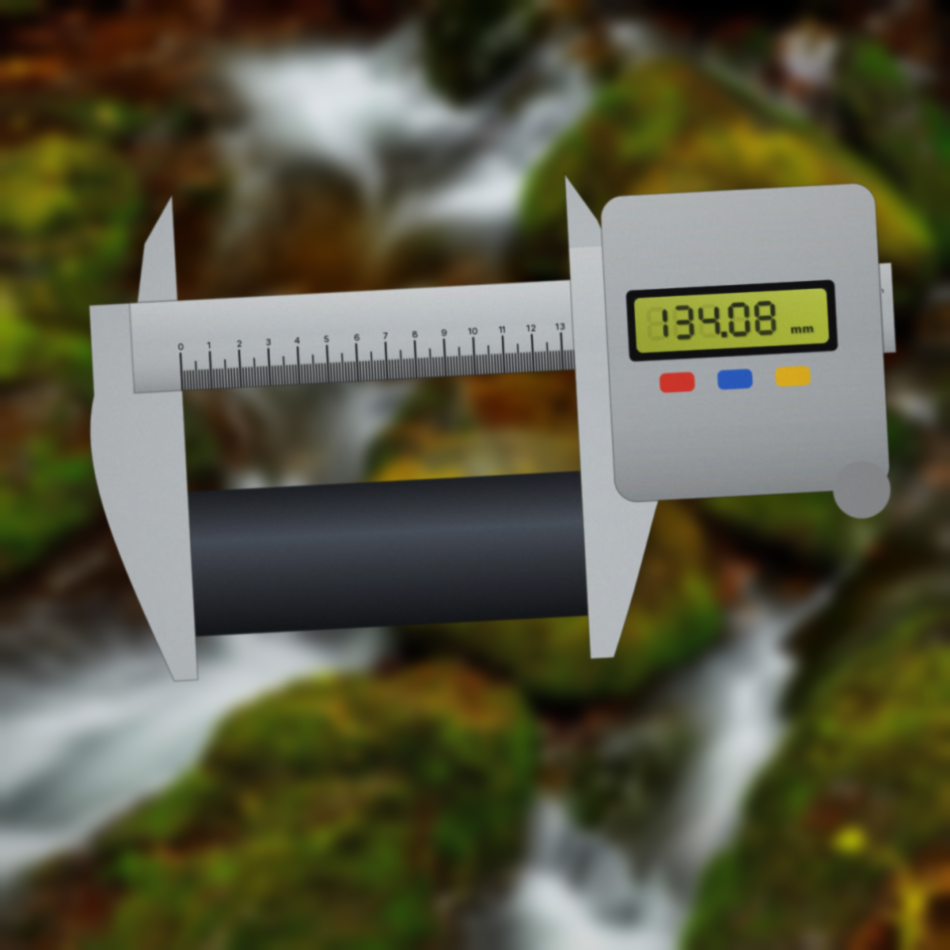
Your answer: 134.08mm
